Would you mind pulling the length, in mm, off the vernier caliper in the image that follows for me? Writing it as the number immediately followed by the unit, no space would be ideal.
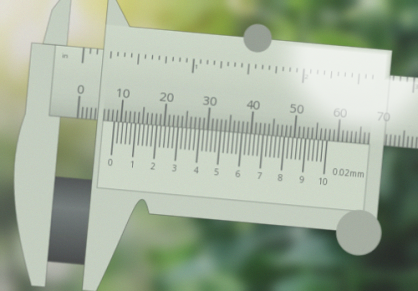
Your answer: 8.5mm
